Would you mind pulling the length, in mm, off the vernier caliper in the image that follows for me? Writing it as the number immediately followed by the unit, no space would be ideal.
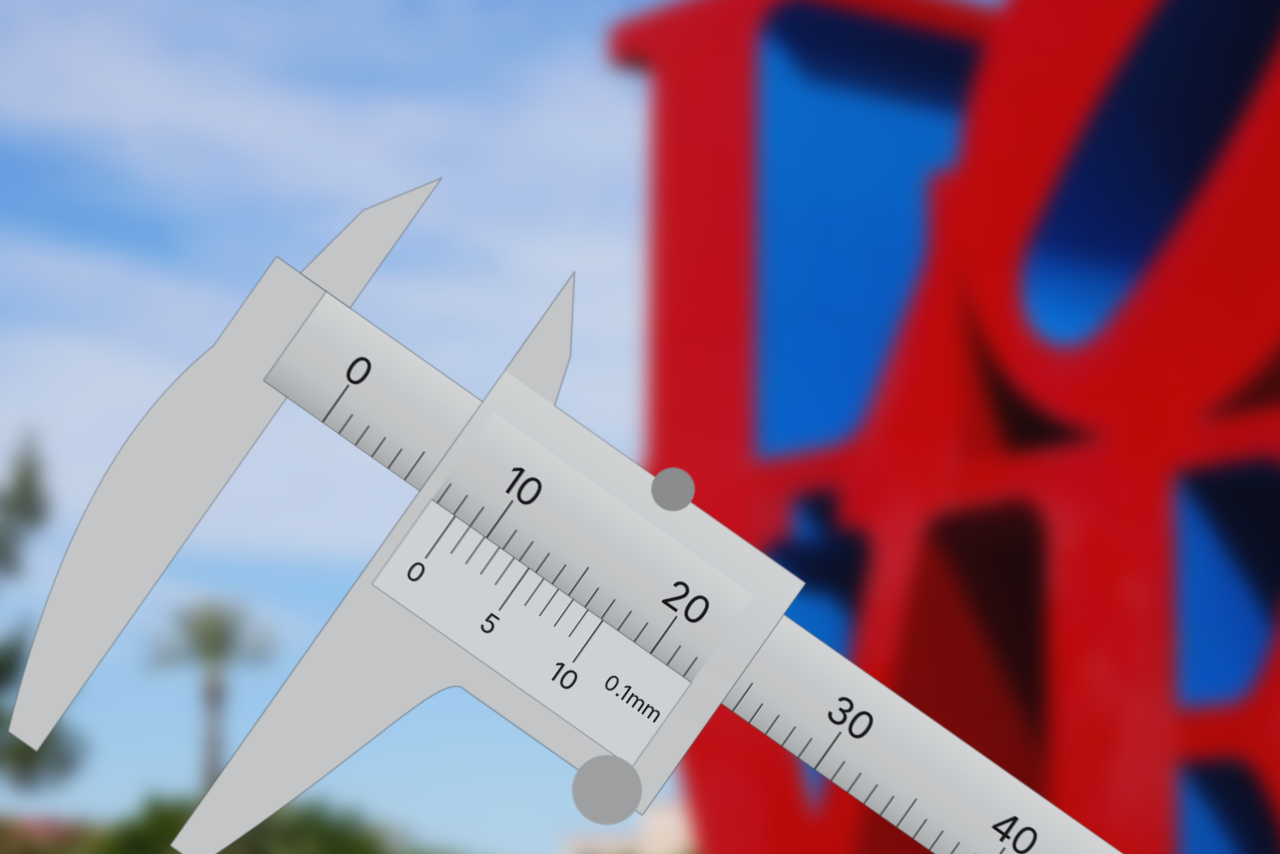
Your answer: 8.1mm
